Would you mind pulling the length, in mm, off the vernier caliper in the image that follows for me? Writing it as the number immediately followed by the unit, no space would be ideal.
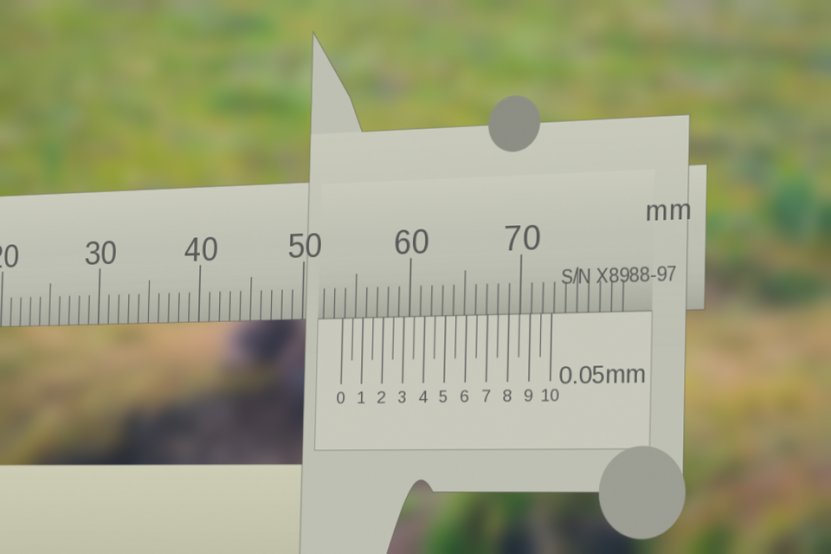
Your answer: 53.8mm
